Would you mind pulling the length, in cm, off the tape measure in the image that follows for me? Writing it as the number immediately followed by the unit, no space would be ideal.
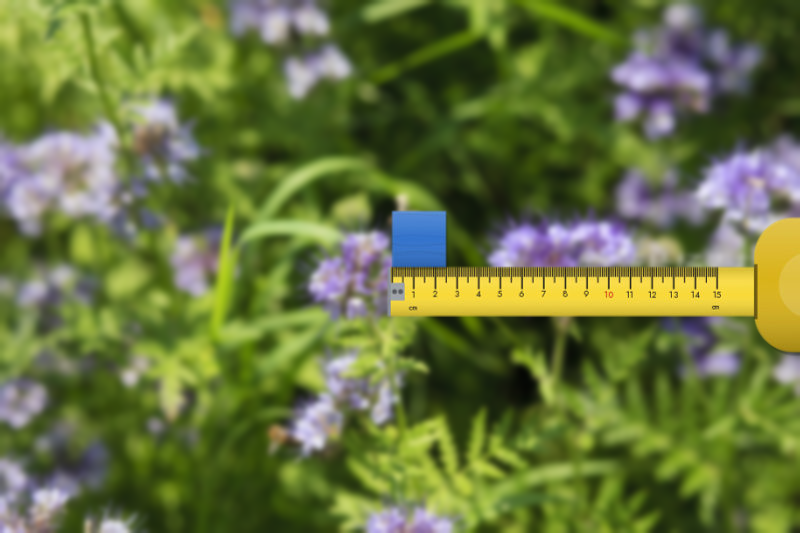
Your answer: 2.5cm
